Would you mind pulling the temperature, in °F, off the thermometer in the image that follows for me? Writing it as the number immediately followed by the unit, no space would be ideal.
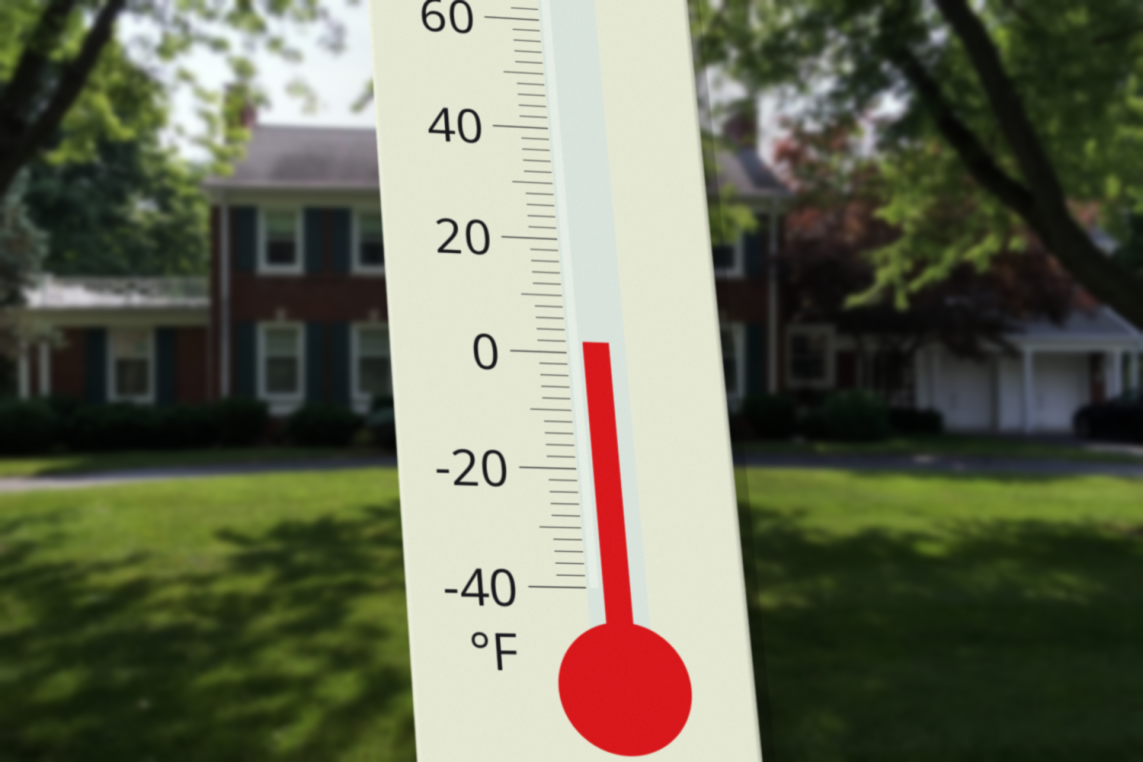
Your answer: 2°F
